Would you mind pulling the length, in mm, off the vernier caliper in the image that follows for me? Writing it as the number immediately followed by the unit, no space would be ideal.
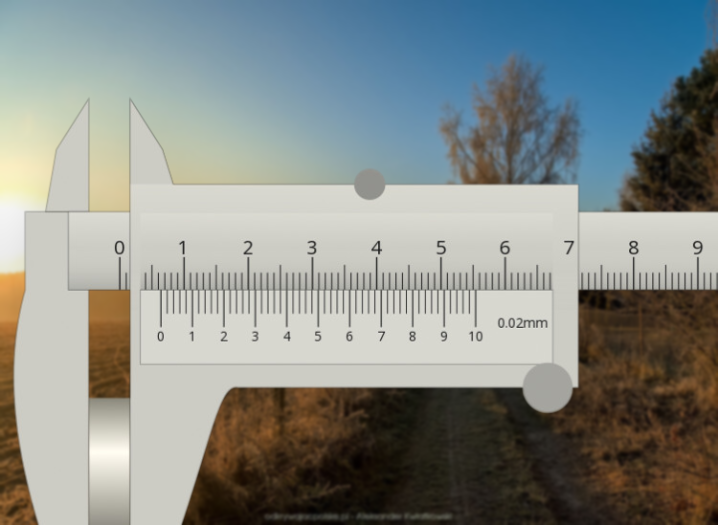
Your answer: 6.4mm
